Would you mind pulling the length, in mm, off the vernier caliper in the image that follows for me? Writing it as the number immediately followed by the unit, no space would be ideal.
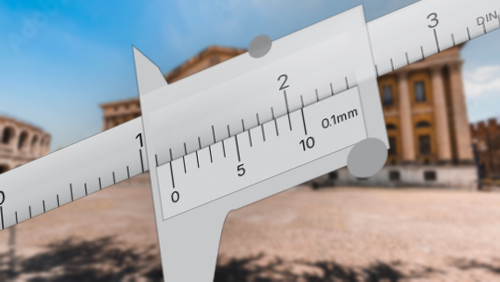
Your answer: 11.9mm
